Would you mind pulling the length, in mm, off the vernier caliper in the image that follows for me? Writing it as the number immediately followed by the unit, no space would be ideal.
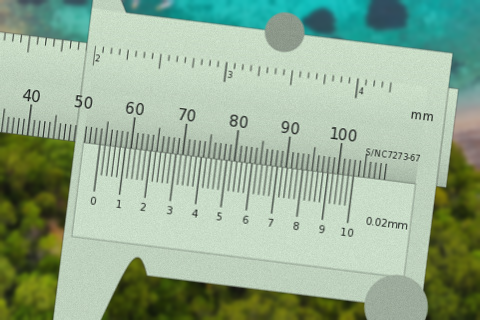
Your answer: 54.0mm
